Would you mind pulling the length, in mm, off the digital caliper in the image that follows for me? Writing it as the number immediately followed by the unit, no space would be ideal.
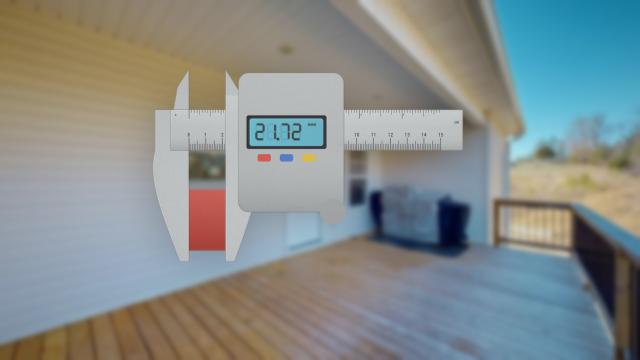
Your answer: 21.72mm
